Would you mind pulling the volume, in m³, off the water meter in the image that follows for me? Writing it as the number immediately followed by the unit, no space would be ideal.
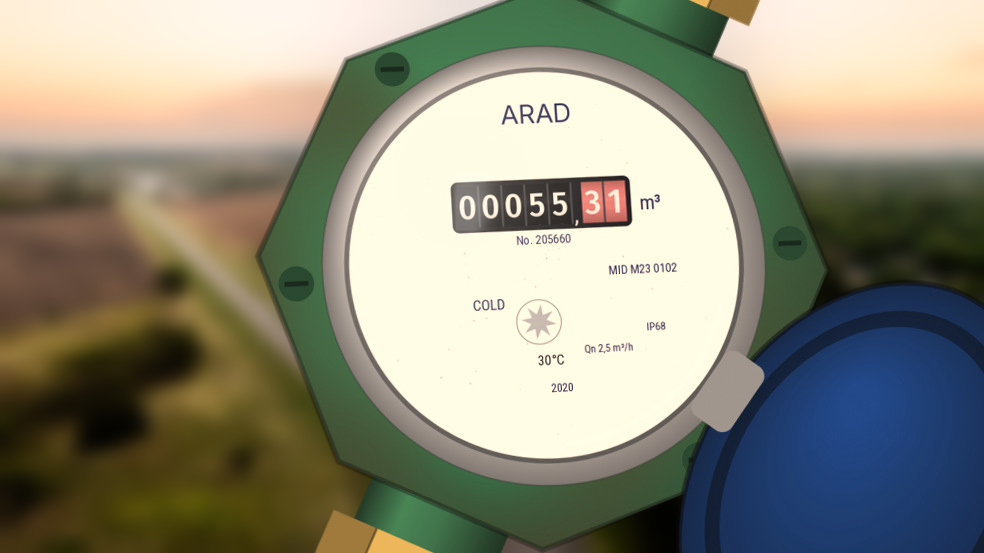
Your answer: 55.31m³
